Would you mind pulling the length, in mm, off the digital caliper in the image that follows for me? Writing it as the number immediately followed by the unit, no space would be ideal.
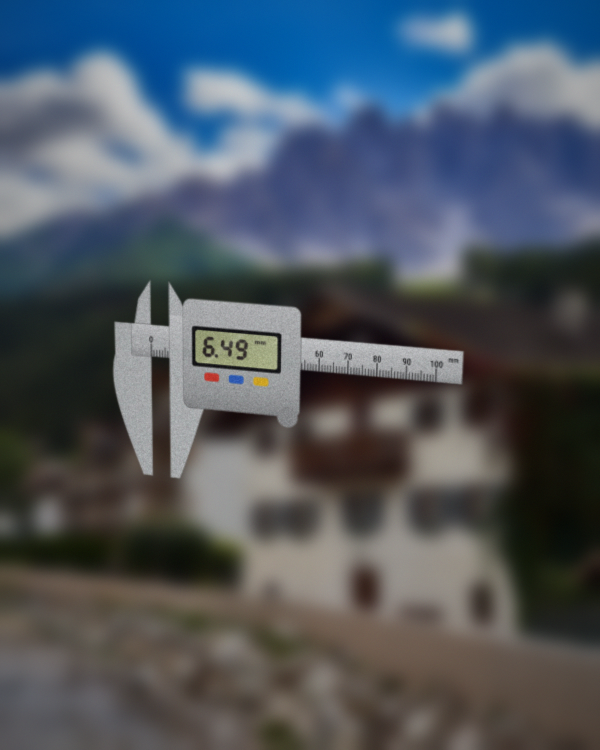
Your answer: 6.49mm
